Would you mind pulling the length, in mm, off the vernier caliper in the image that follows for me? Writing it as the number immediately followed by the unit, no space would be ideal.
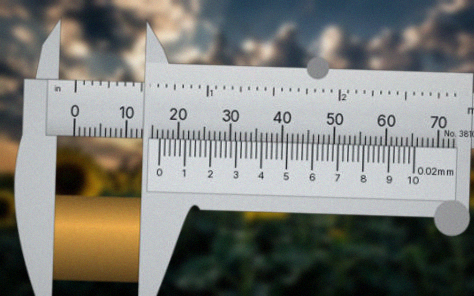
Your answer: 16.5mm
